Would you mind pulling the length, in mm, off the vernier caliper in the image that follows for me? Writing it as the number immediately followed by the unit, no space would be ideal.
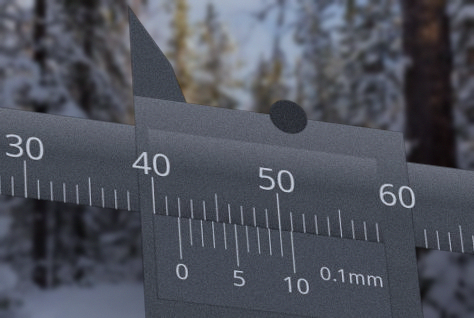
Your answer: 41.9mm
